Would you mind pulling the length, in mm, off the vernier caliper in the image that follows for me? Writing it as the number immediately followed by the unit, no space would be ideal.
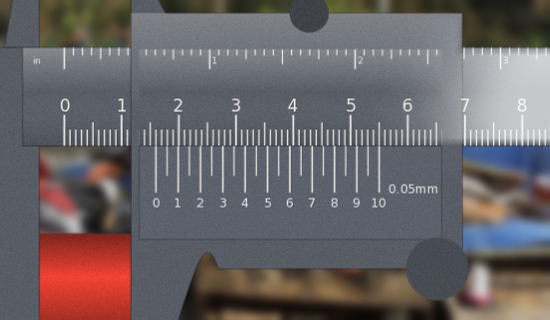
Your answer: 16.0mm
